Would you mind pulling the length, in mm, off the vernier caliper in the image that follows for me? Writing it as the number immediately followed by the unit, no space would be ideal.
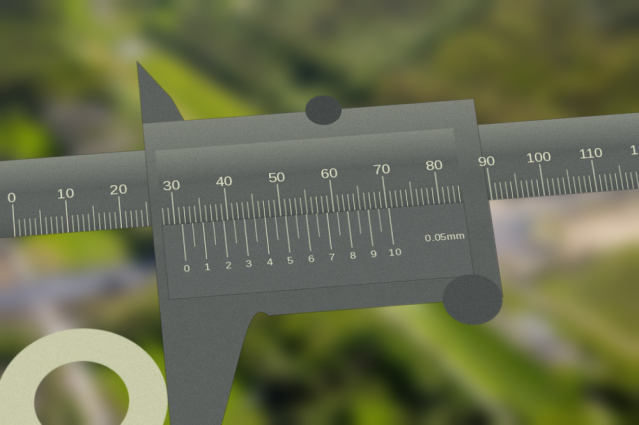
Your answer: 31.4mm
